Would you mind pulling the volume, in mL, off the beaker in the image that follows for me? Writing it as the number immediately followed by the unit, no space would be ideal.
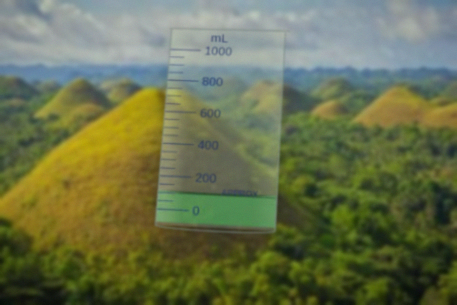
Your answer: 100mL
